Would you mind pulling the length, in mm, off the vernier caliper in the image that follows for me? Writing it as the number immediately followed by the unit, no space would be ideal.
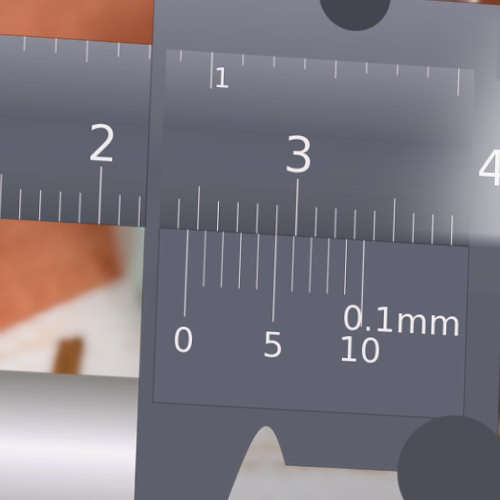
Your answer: 24.5mm
